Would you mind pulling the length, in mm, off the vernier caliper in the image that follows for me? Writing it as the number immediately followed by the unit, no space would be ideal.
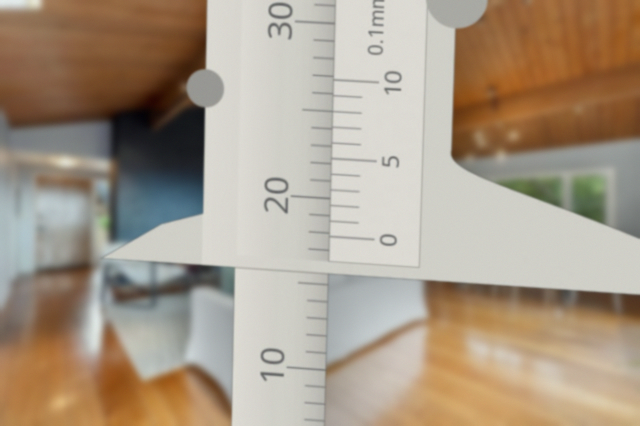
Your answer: 17.8mm
